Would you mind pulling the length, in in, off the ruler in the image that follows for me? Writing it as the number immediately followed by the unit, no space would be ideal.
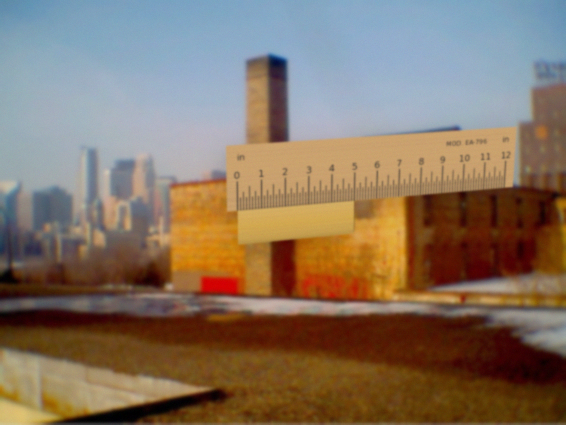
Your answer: 5in
